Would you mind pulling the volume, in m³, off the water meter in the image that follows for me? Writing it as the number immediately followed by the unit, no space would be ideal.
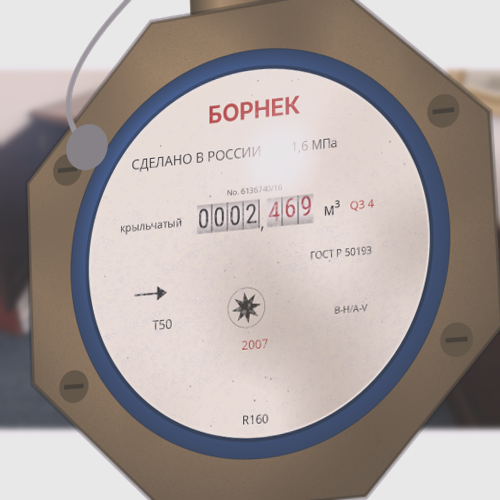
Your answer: 2.469m³
